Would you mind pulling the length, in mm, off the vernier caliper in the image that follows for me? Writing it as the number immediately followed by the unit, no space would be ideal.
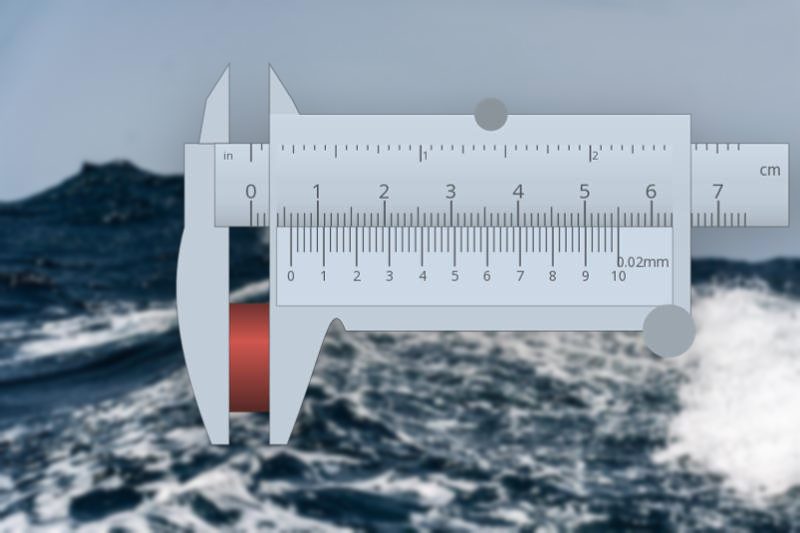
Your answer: 6.0mm
